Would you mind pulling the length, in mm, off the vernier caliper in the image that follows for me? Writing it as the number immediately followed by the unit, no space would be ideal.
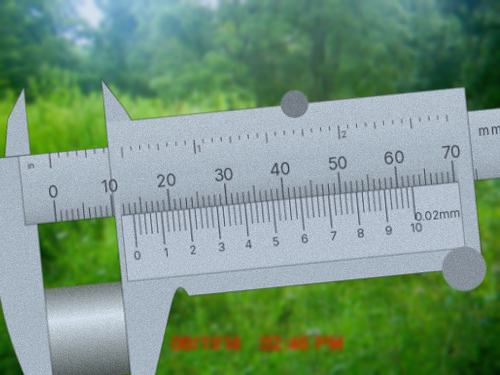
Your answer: 13.6mm
